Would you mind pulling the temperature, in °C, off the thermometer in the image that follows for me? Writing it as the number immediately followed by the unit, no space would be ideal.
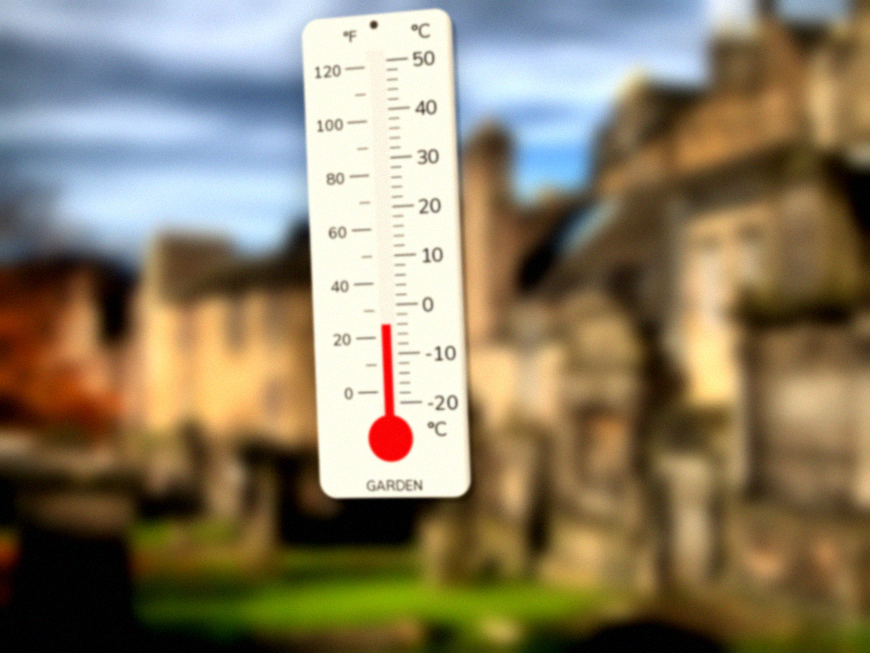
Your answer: -4°C
